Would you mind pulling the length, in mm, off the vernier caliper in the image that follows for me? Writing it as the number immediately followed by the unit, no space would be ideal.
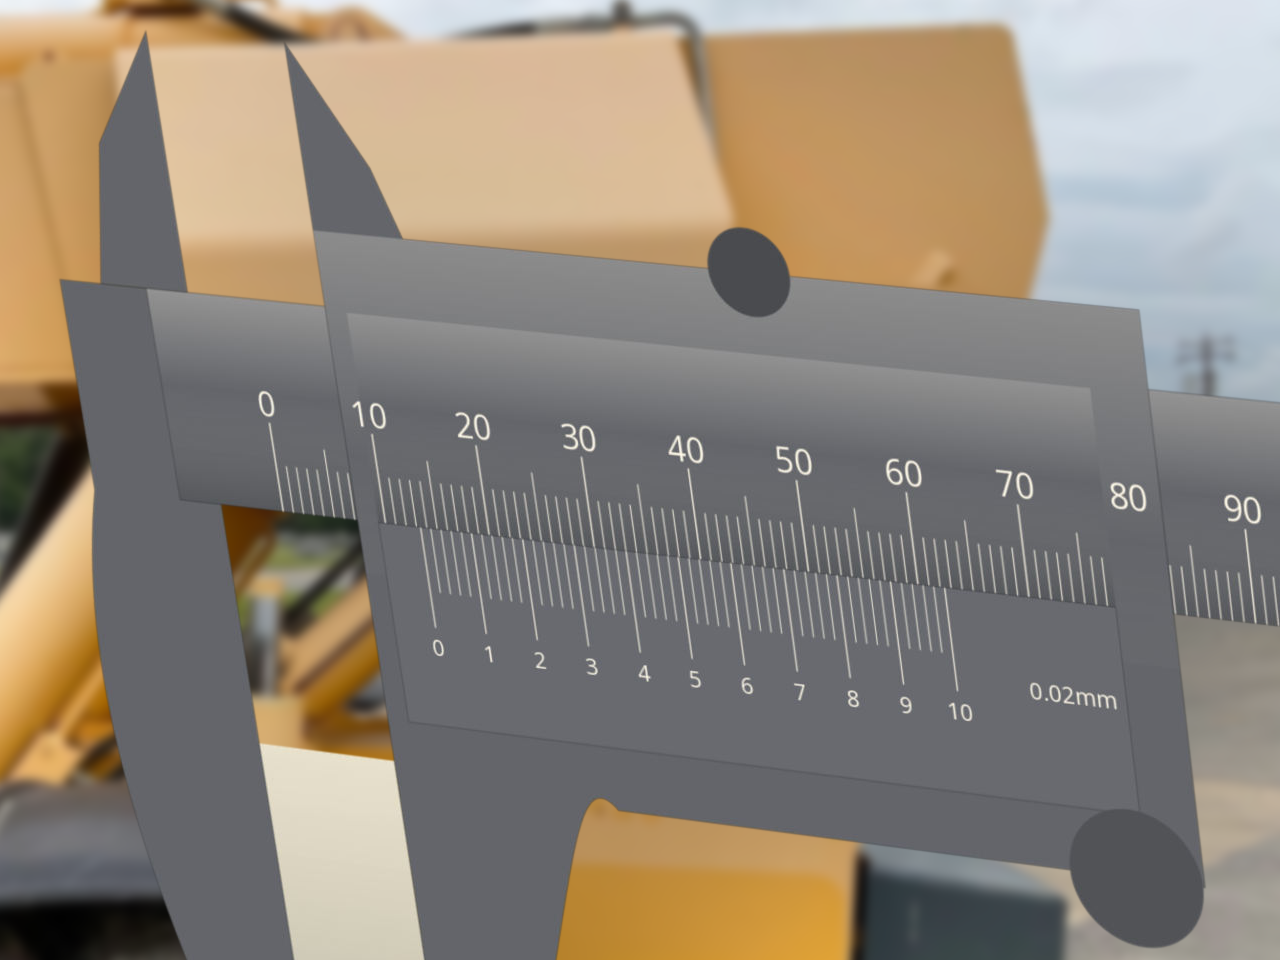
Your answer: 13.4mm
